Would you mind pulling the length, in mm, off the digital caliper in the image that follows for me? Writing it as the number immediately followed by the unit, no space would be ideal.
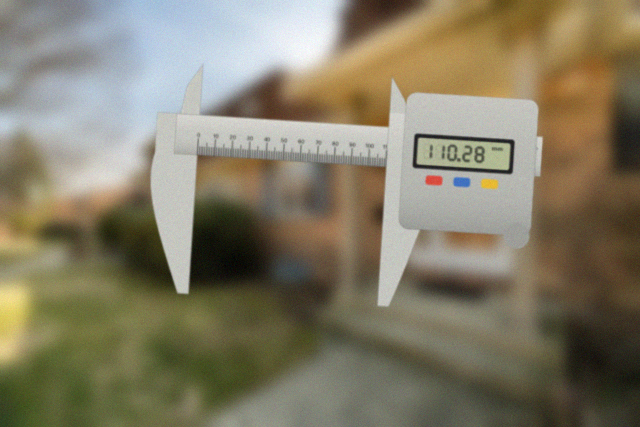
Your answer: 110.28mm
